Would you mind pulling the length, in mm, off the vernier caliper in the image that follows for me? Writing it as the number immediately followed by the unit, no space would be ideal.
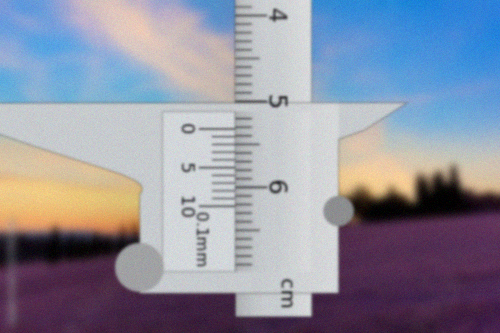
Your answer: 53.2mm
